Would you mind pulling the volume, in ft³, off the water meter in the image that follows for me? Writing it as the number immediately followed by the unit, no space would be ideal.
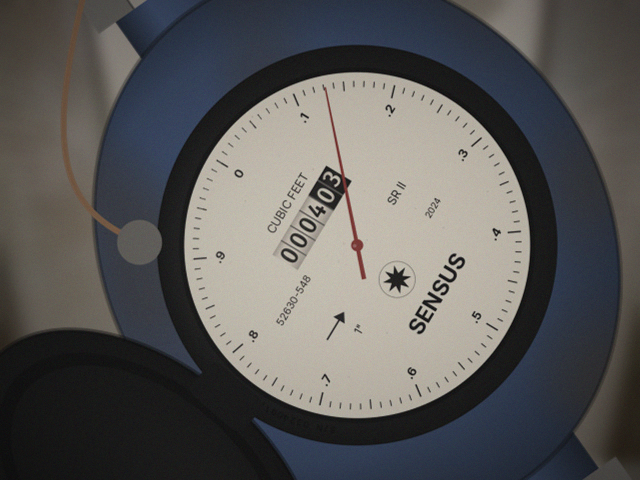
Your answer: 403.13ft³
